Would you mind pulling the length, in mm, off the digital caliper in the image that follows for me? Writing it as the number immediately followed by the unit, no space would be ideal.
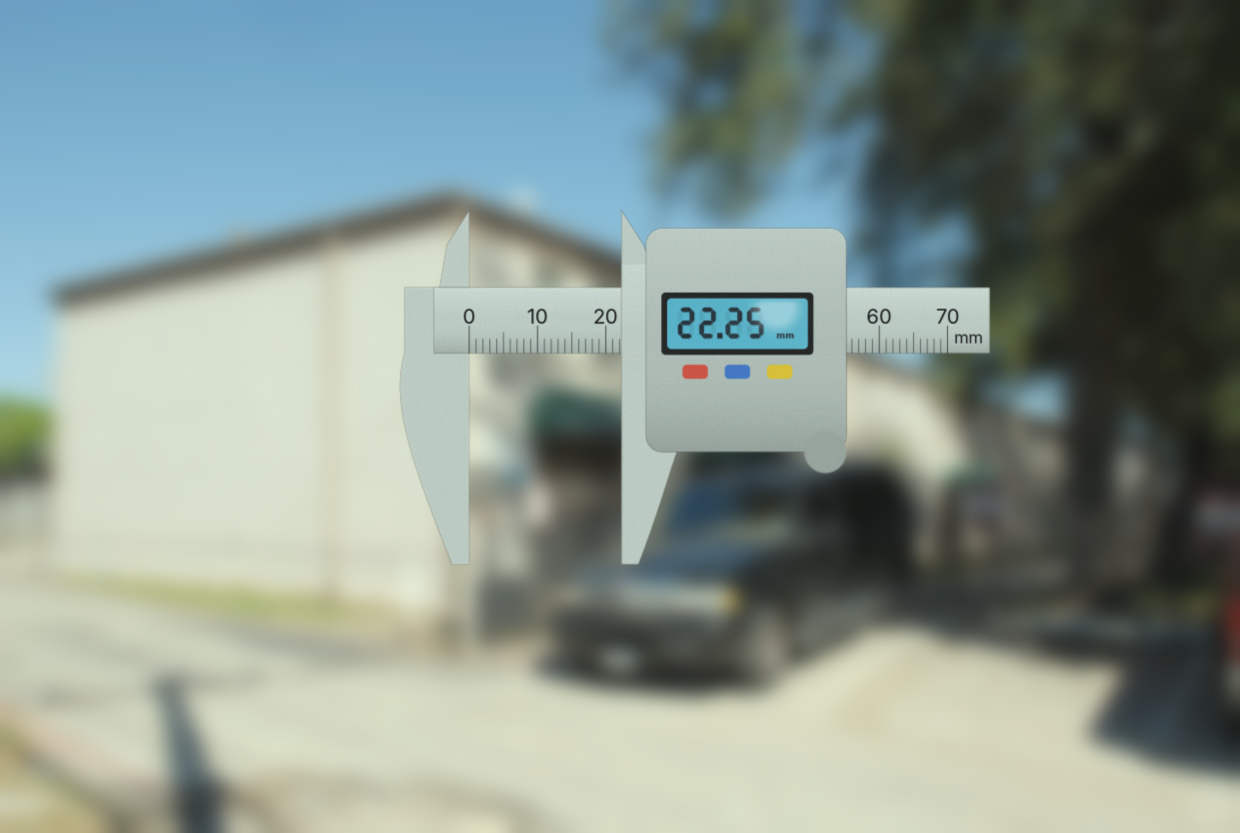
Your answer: 22.25mm
